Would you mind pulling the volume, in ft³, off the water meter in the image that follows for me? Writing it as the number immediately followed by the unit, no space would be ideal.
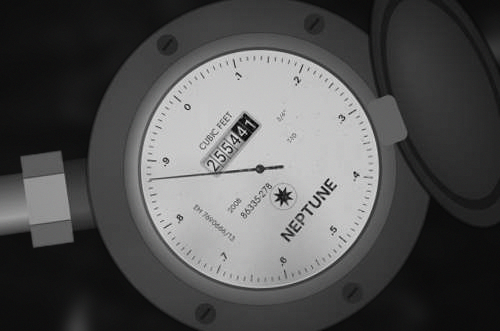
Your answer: 255440.87ft³
